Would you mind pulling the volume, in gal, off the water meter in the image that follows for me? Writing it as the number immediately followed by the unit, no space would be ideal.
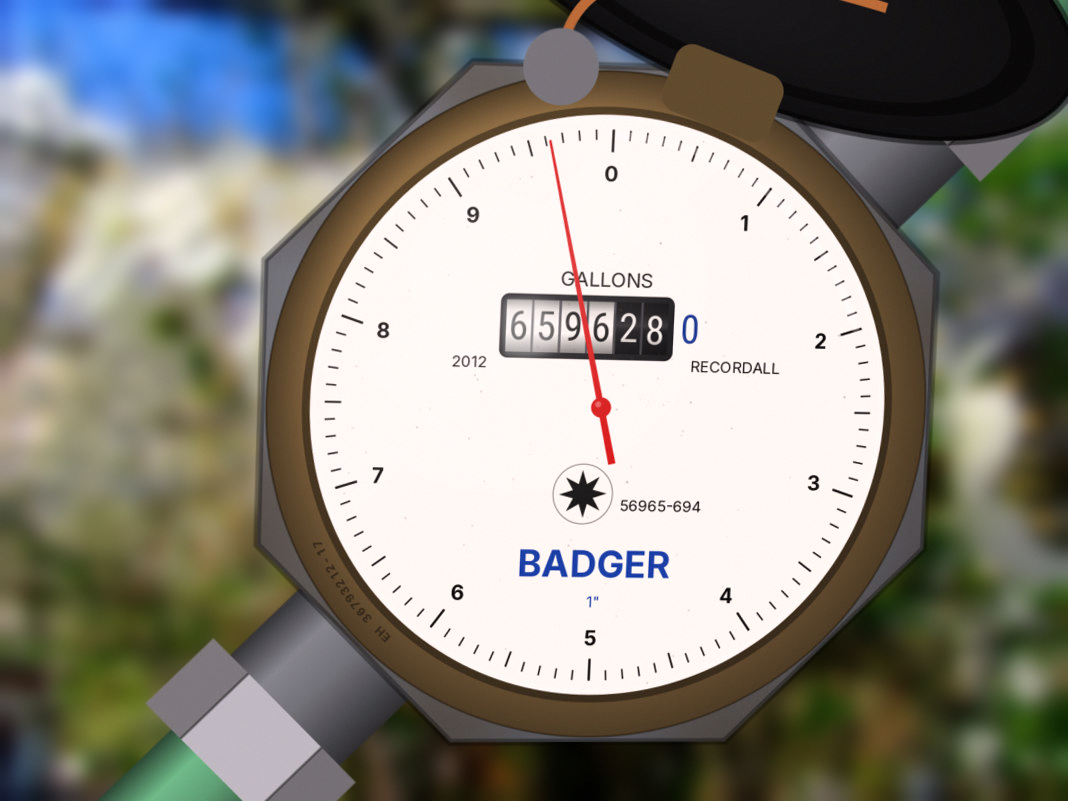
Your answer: 6596279.6gal
